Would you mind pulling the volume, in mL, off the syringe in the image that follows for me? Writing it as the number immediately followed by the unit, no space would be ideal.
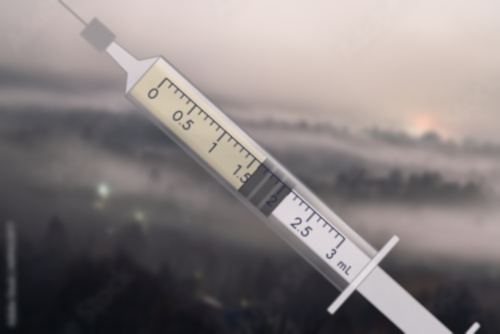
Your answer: 1.6mL
